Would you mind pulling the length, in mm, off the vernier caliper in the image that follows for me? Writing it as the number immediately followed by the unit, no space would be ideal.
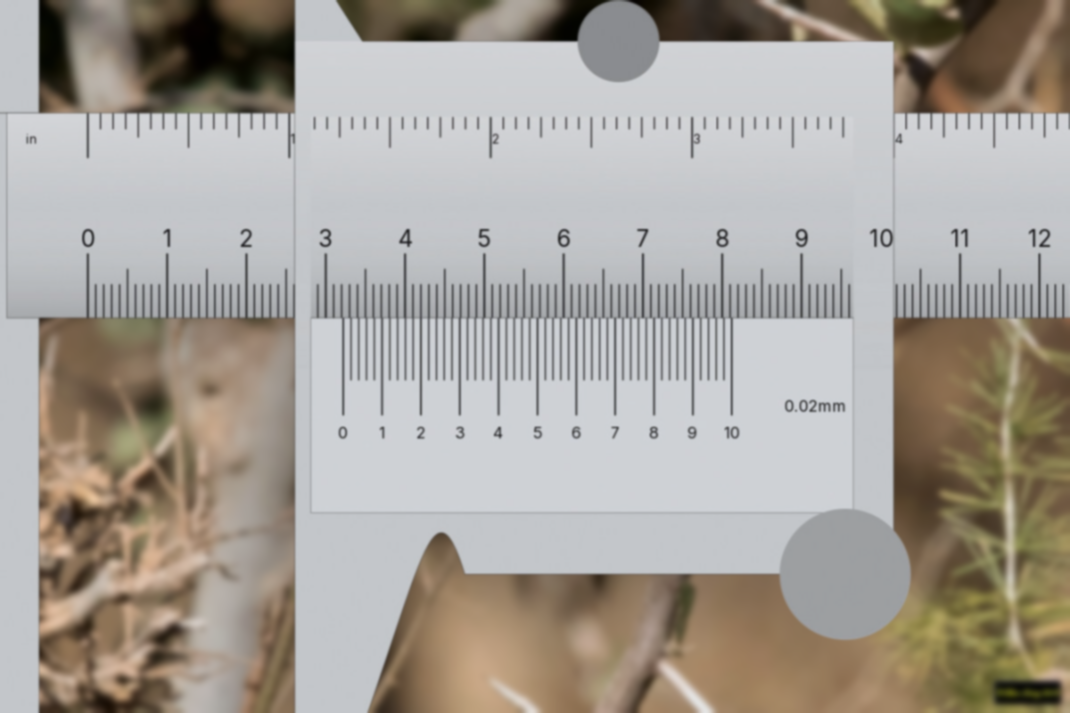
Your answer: 32.2mm
